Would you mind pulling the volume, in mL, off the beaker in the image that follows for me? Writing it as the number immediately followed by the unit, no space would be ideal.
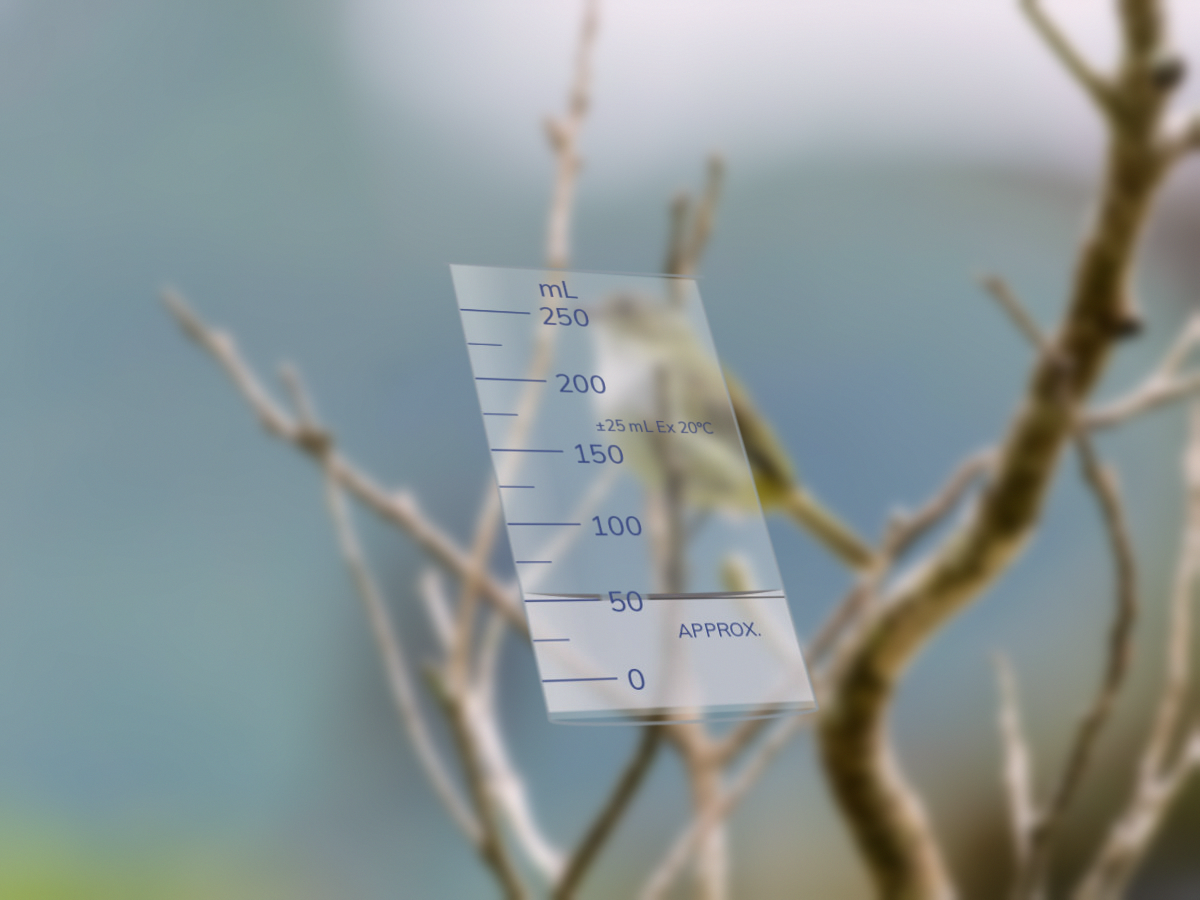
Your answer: 50mL
